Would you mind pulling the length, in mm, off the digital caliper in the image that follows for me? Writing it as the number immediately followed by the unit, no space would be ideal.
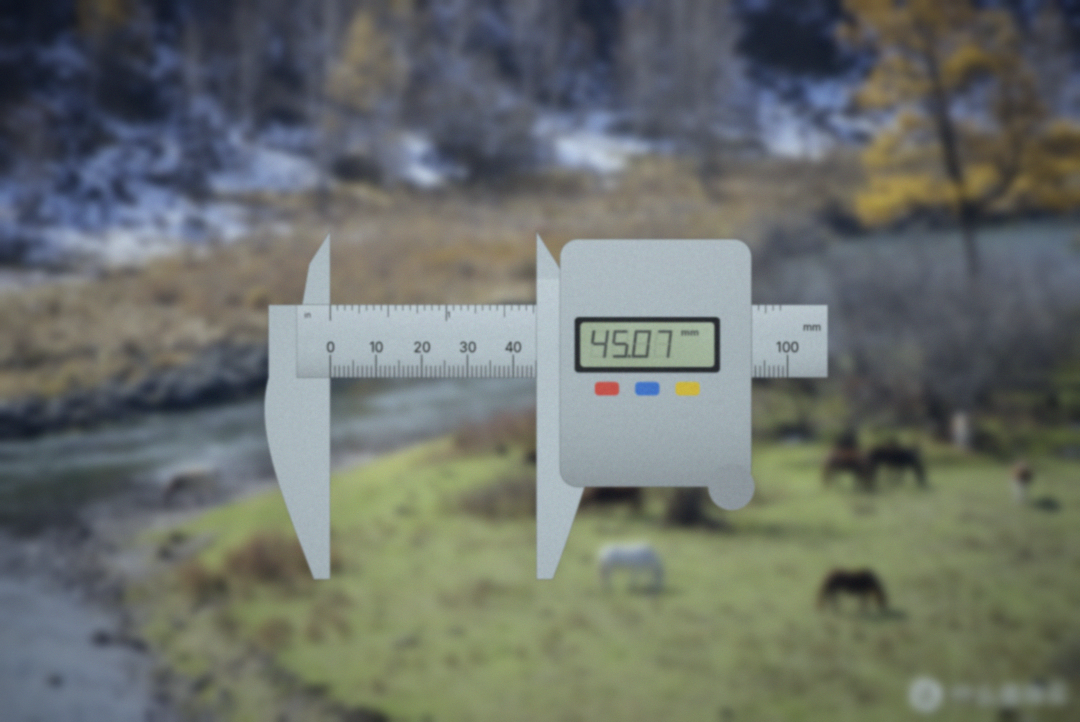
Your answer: 45.07mm
